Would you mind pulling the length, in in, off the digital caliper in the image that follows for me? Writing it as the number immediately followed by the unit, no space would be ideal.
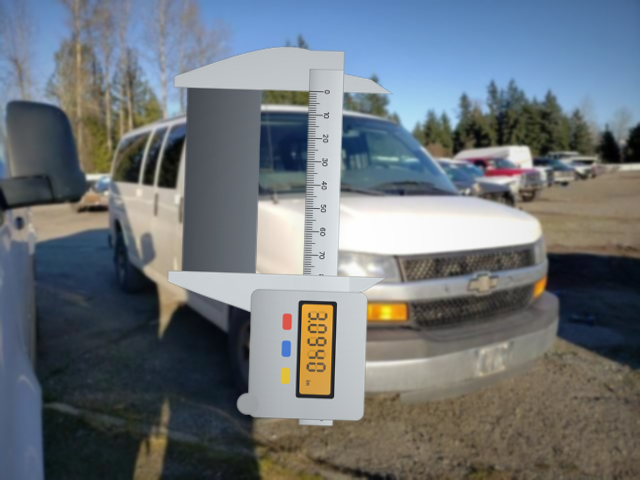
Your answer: 3.0940in
